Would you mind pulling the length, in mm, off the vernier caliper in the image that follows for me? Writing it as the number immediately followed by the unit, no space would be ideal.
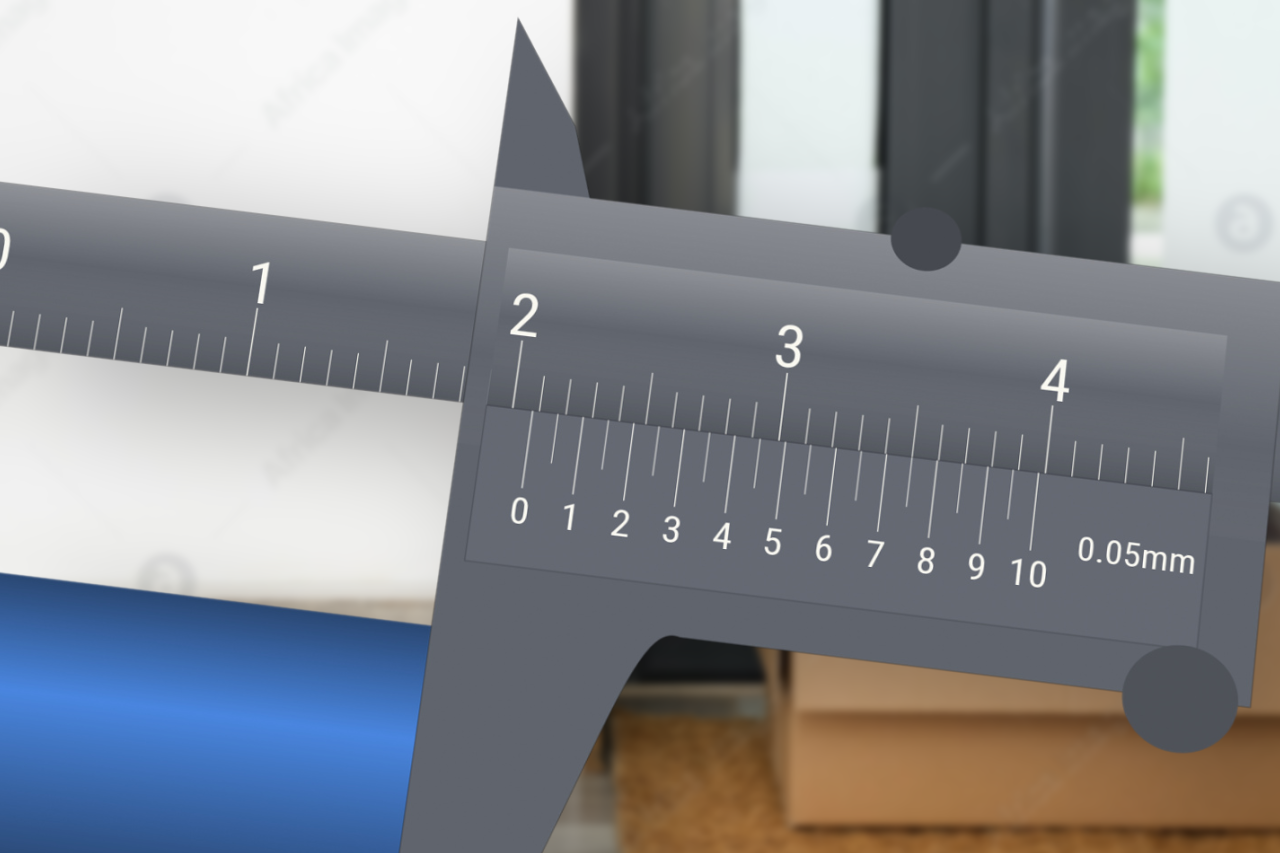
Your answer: 20.75mm
